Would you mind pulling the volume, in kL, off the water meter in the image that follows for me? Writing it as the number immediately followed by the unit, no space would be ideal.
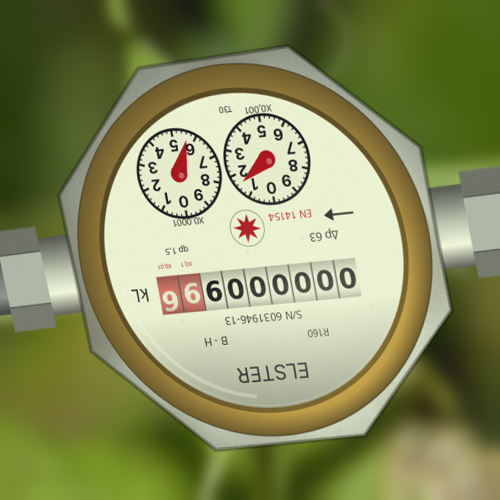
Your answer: 9.9615kL
